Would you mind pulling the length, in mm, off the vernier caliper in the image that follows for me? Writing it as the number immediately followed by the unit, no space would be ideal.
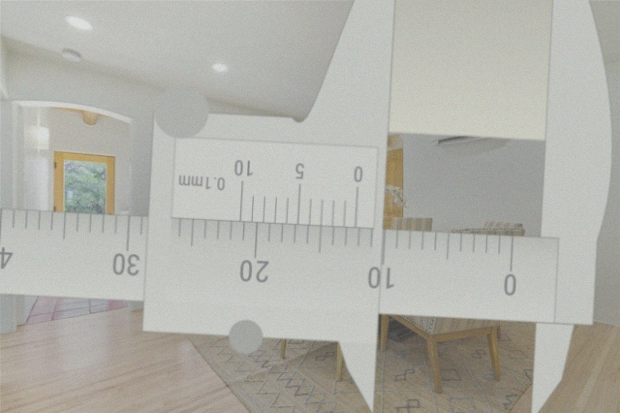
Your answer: 12.3mm
